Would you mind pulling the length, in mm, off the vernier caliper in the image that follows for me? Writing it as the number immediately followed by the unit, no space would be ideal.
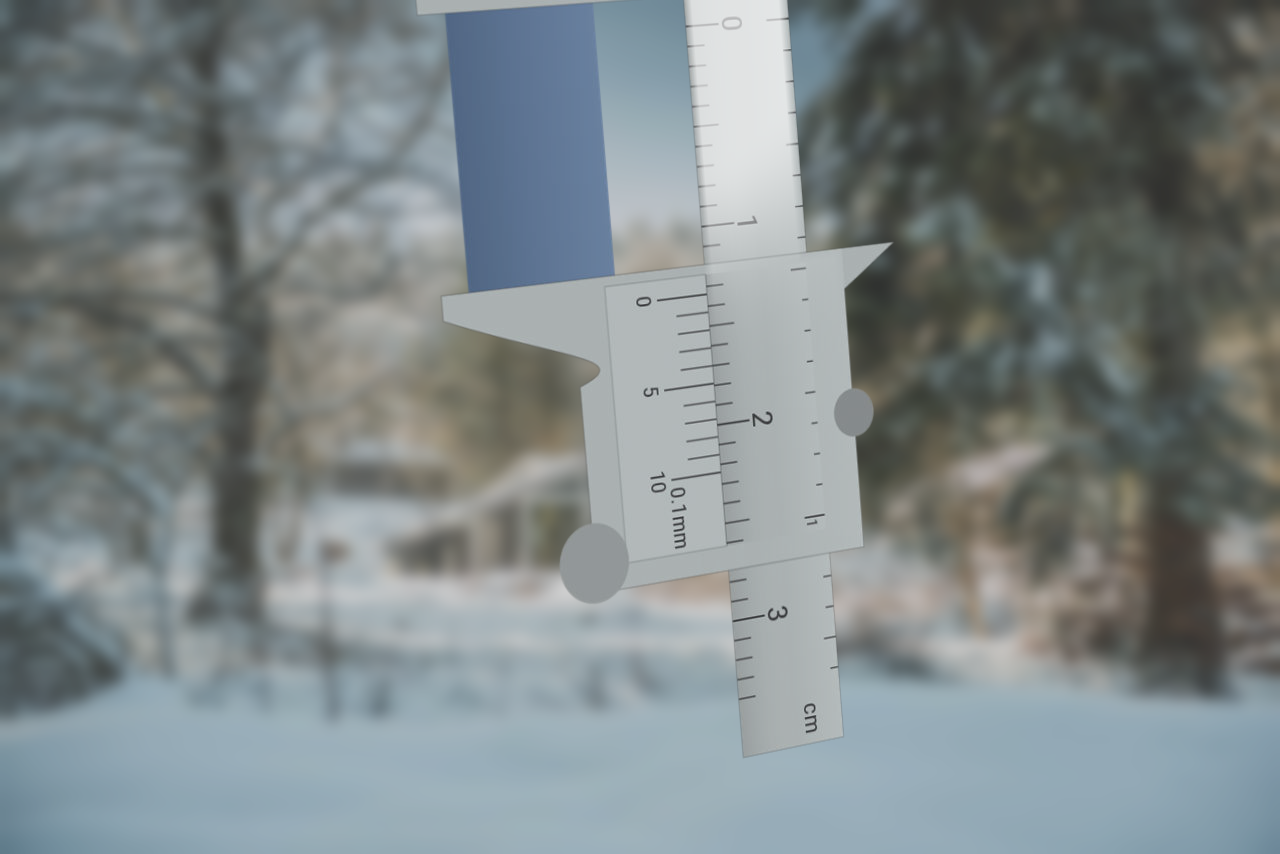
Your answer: 13.4mm
